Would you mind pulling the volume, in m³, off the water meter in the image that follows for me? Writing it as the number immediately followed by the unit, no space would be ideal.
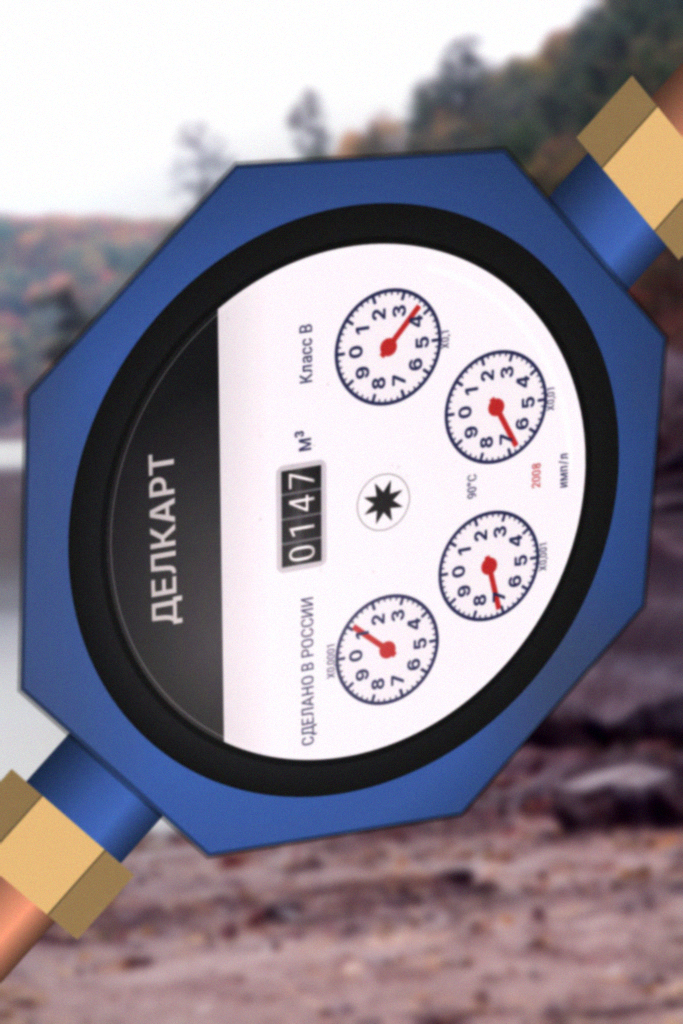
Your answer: 147.3671m³
